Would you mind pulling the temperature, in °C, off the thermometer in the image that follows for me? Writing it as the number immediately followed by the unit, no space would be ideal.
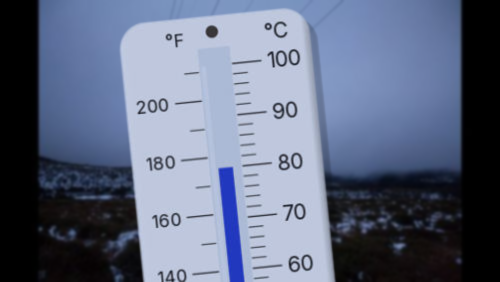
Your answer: 80°C
